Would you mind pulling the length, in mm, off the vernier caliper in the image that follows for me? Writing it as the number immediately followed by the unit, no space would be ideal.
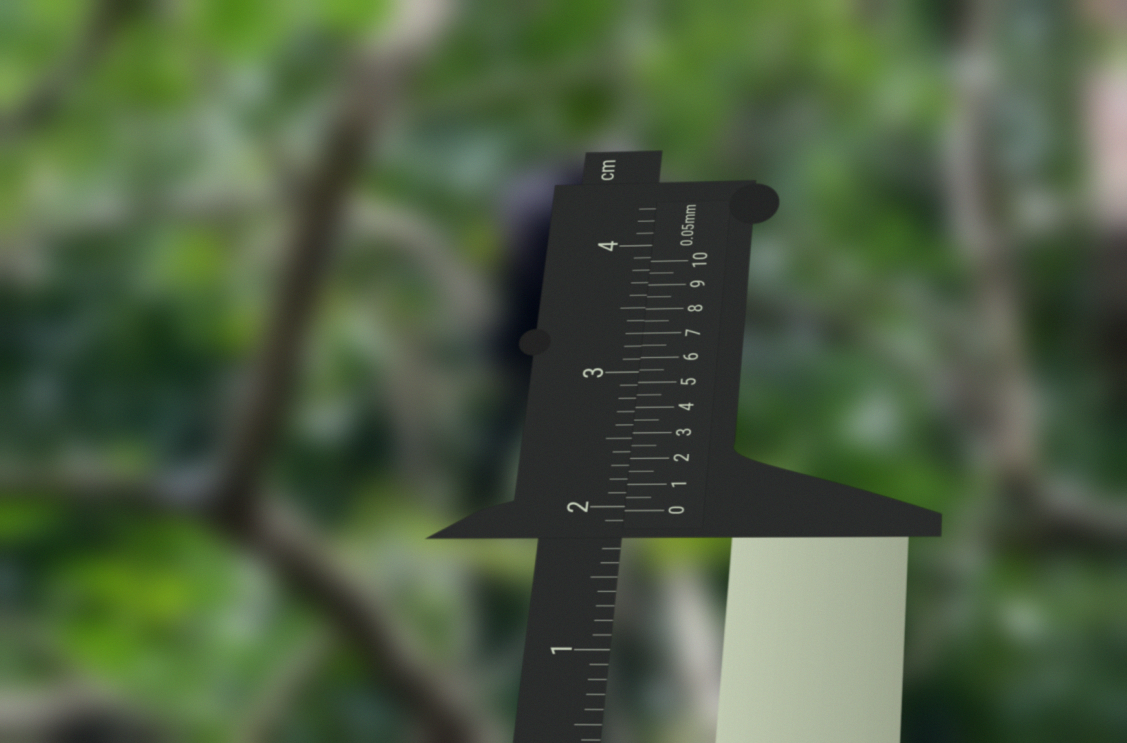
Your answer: 19.7mm
